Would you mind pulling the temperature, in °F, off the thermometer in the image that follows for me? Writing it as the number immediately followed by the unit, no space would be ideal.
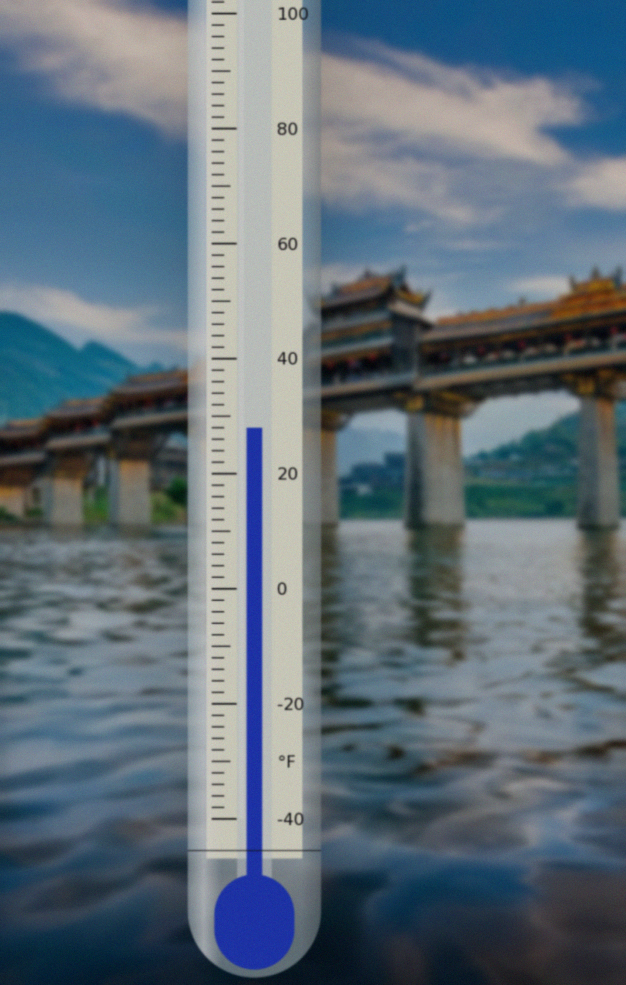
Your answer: 28°F
